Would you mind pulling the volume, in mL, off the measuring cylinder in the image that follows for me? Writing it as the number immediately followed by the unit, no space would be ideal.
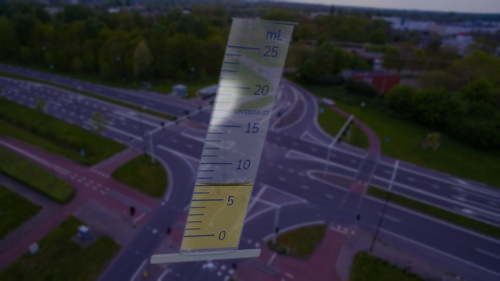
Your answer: 7mL
